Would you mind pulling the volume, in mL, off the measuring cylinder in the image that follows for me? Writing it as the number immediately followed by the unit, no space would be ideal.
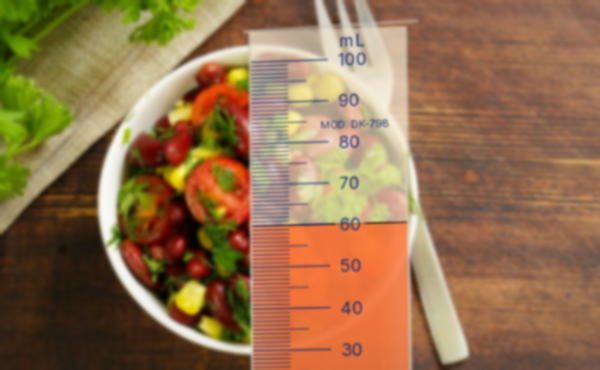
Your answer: 60mL
